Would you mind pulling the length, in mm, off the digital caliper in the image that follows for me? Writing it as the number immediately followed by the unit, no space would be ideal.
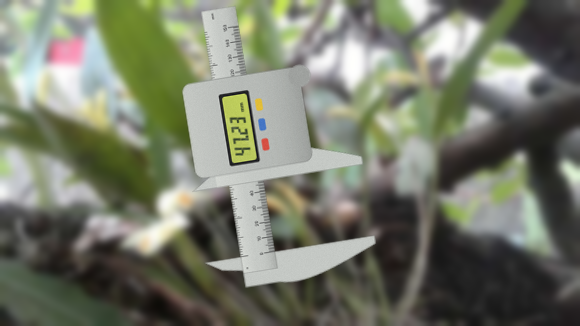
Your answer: 47.23mm
